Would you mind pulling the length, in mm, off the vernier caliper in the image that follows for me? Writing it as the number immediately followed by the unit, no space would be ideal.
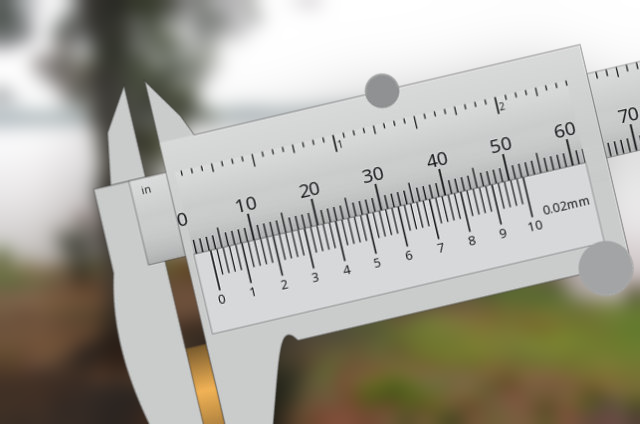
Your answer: 3.2mm
